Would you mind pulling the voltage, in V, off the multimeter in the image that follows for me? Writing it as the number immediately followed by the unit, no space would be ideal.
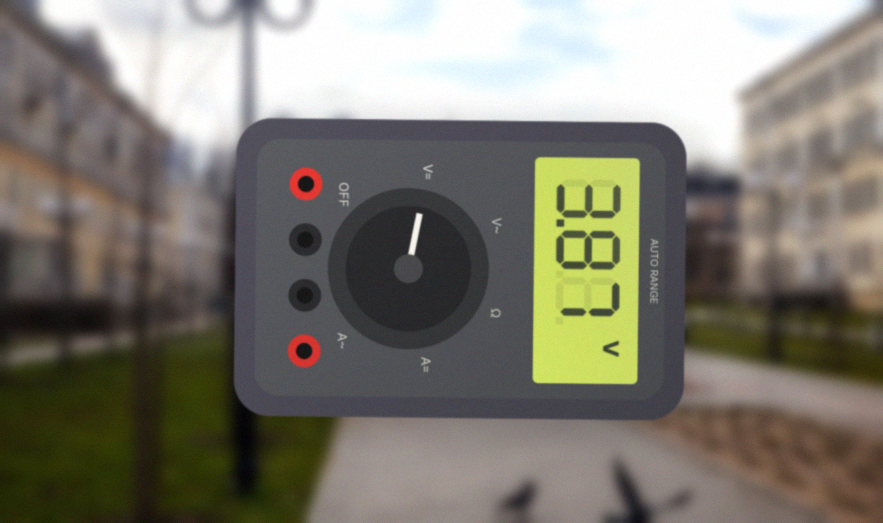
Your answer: 3.87V
